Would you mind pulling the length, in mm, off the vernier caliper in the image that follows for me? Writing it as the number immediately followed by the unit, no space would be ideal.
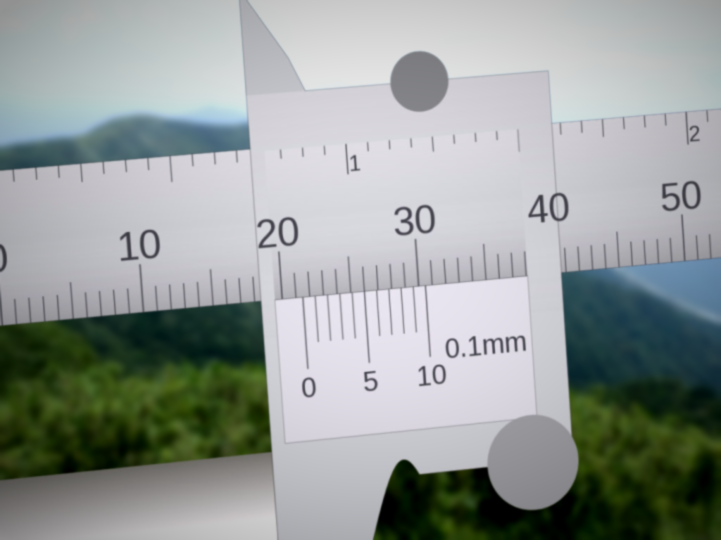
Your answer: 21.5mm
